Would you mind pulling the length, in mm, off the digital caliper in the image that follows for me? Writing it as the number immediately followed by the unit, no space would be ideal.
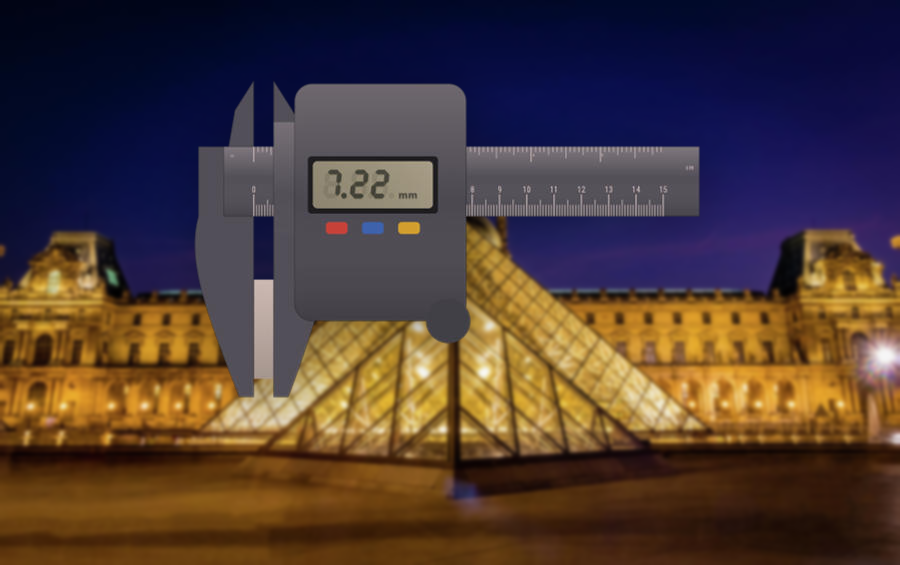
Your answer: 7.22mm
